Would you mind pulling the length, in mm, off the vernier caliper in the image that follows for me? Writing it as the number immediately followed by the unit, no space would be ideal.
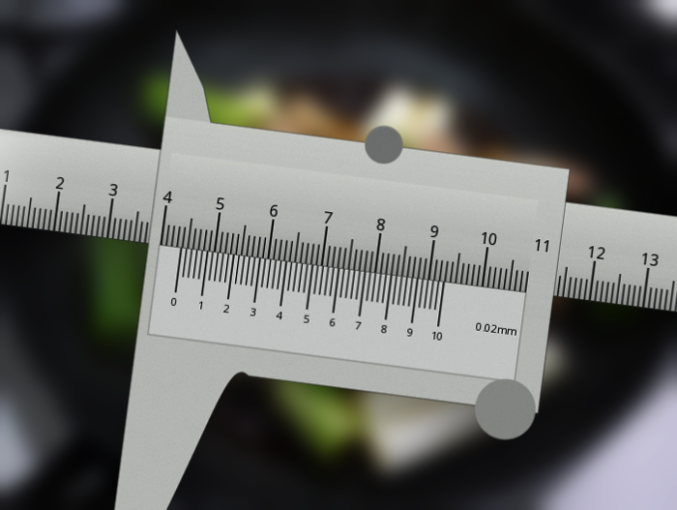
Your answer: 43.8mm
